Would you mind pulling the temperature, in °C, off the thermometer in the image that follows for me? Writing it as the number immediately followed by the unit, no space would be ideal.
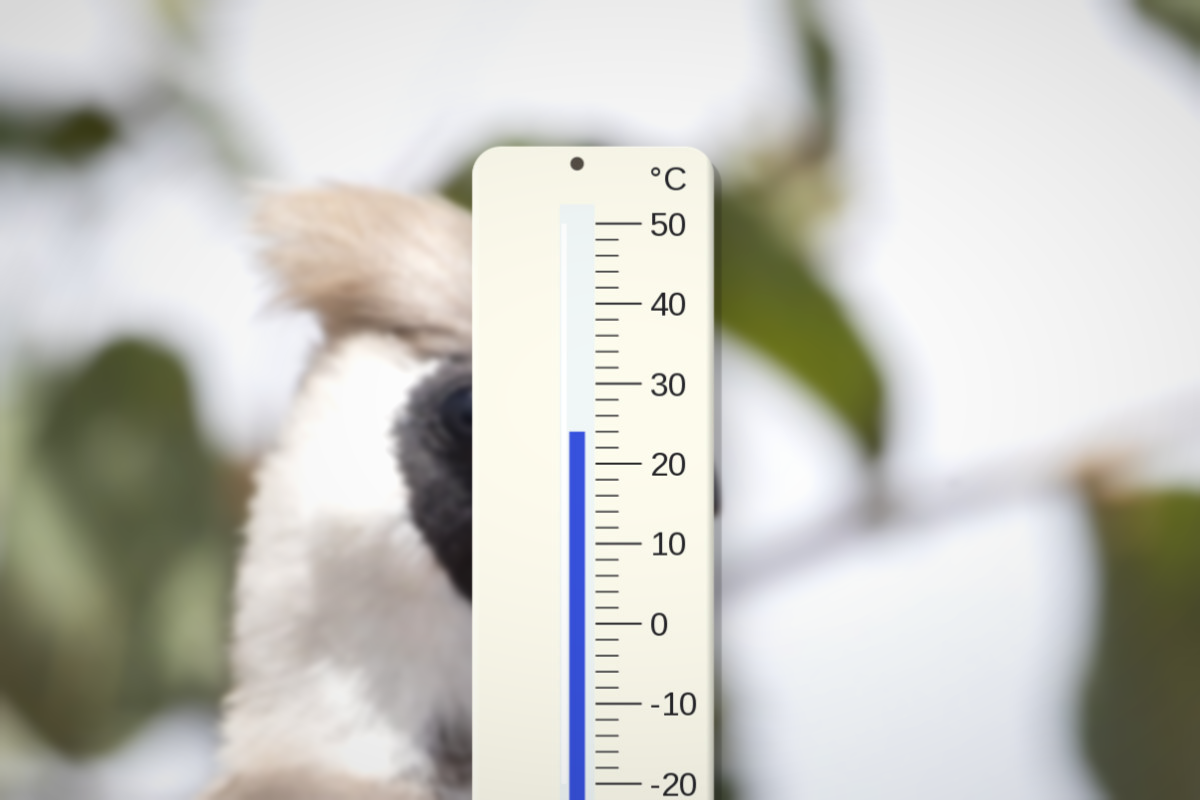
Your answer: 24°C
